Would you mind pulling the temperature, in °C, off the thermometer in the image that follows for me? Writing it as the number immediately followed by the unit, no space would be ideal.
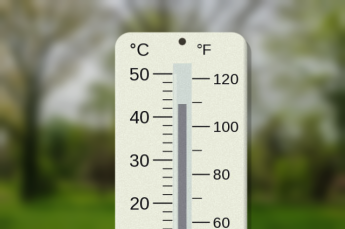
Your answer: 43°C
